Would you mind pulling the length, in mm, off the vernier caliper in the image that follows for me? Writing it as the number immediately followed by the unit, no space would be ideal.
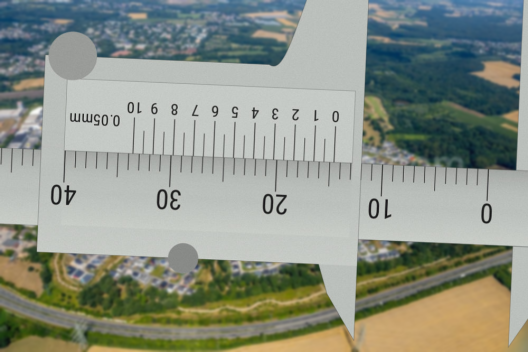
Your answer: 14.6mm
